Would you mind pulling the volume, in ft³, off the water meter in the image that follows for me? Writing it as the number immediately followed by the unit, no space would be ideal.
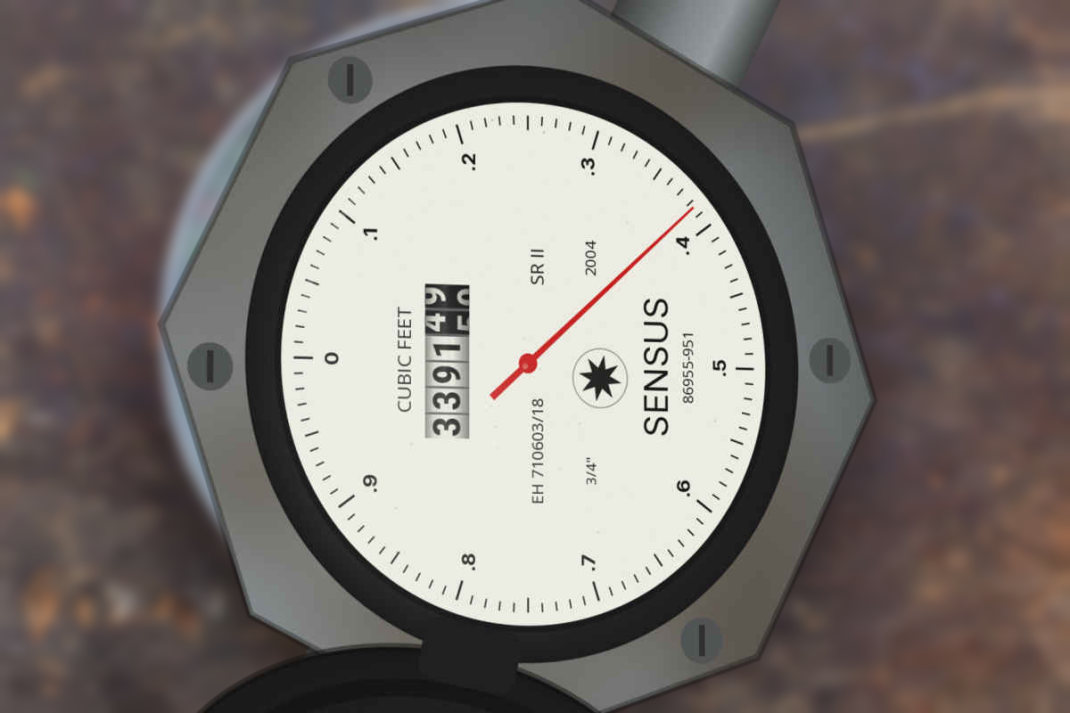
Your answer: 339149.38ft³
